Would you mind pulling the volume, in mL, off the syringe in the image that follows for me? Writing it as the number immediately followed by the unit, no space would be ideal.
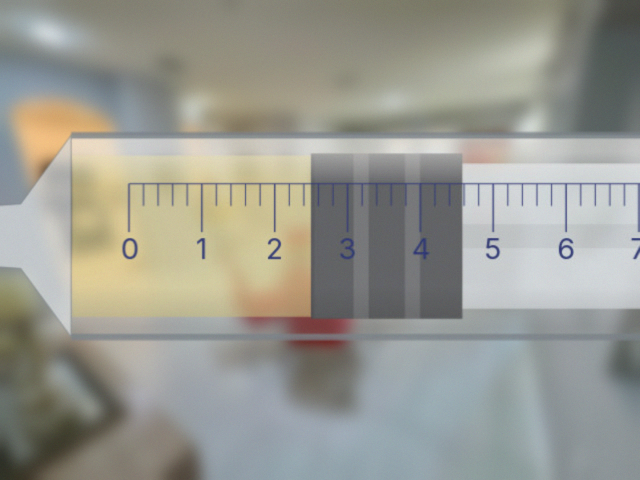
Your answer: 2.5mL
